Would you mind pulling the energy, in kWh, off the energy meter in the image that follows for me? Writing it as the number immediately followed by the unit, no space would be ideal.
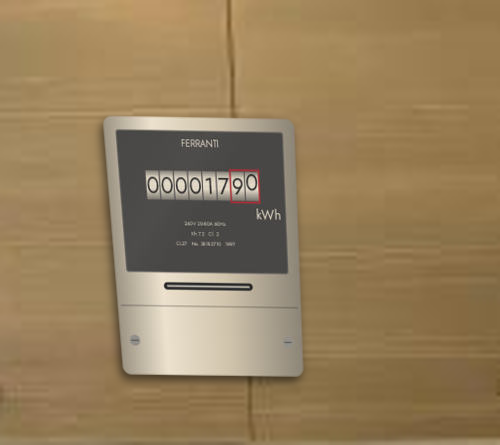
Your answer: 17.90kWh
